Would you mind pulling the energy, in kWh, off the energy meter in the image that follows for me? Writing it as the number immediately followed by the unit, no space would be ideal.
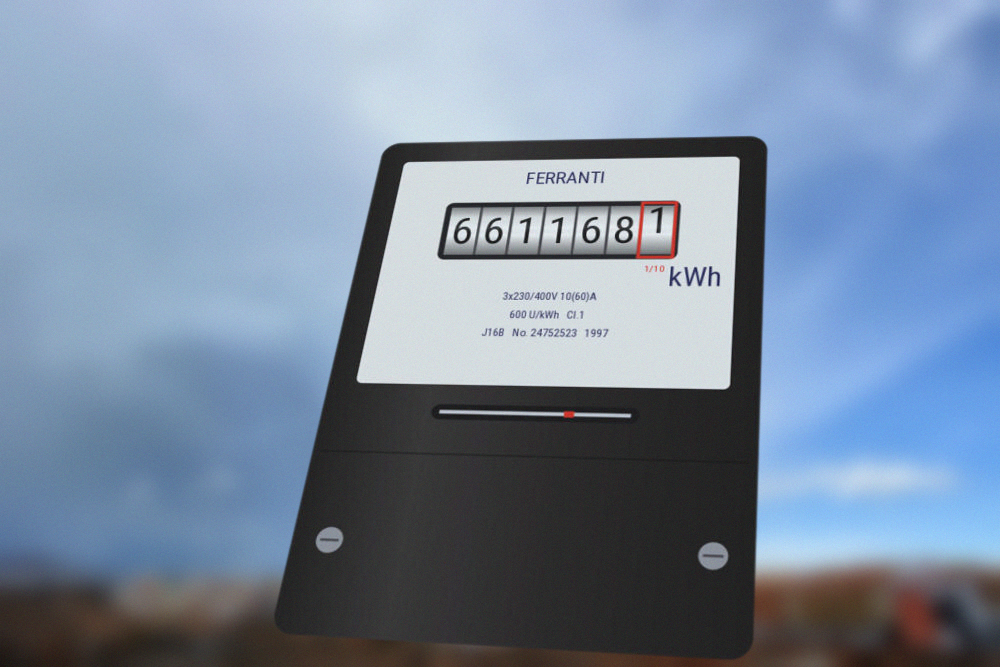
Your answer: 661168.1kWh
